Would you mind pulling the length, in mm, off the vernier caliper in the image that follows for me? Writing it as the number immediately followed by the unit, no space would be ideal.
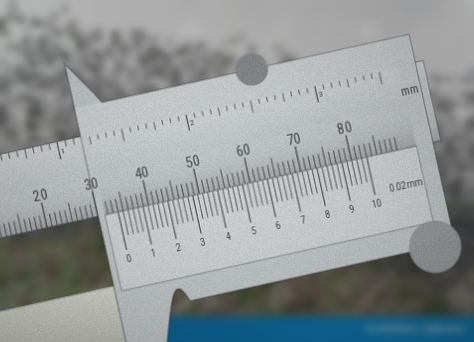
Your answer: 34.0mm
